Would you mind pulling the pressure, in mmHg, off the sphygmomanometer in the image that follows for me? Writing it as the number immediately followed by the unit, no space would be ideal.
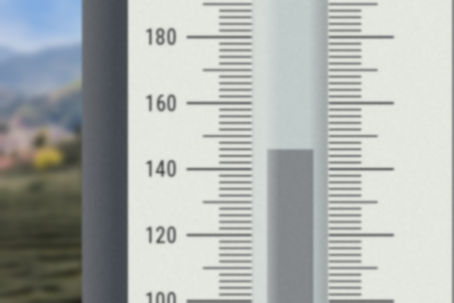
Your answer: 146mmHg
